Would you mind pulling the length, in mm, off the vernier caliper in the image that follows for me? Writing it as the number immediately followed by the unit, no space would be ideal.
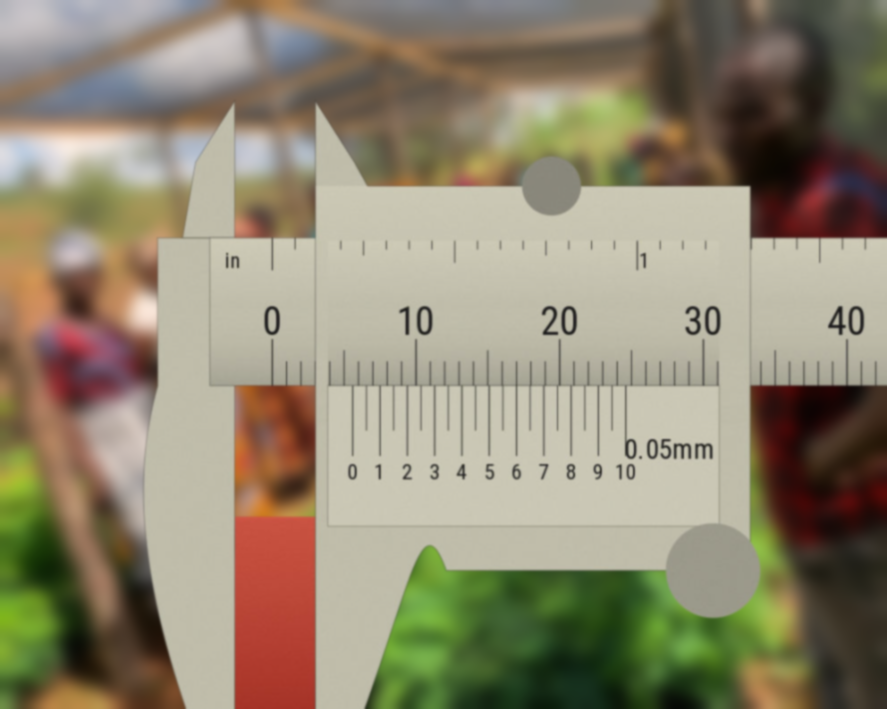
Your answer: 5.6mm
